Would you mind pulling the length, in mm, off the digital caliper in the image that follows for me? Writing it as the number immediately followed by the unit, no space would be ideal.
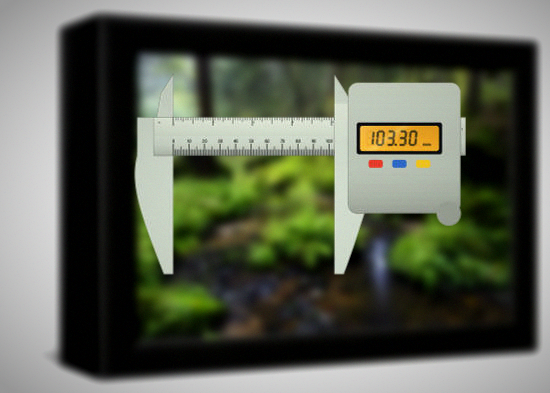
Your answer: 103.30mm
